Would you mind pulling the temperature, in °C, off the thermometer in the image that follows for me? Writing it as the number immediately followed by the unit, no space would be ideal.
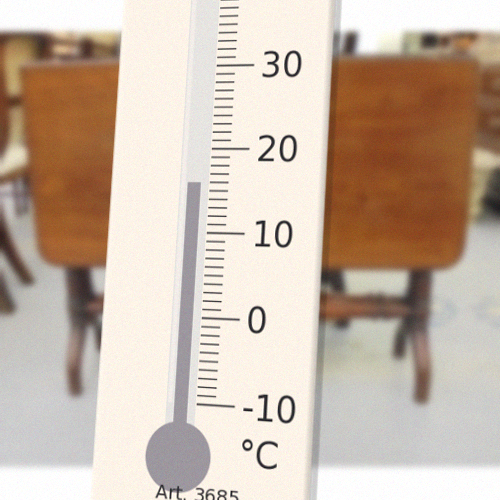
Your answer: 16°C
